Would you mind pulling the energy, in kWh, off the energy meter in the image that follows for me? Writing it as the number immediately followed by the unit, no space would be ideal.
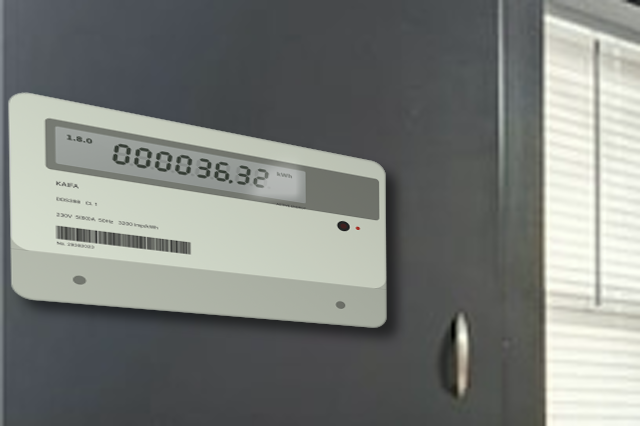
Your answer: 36.32kWh
